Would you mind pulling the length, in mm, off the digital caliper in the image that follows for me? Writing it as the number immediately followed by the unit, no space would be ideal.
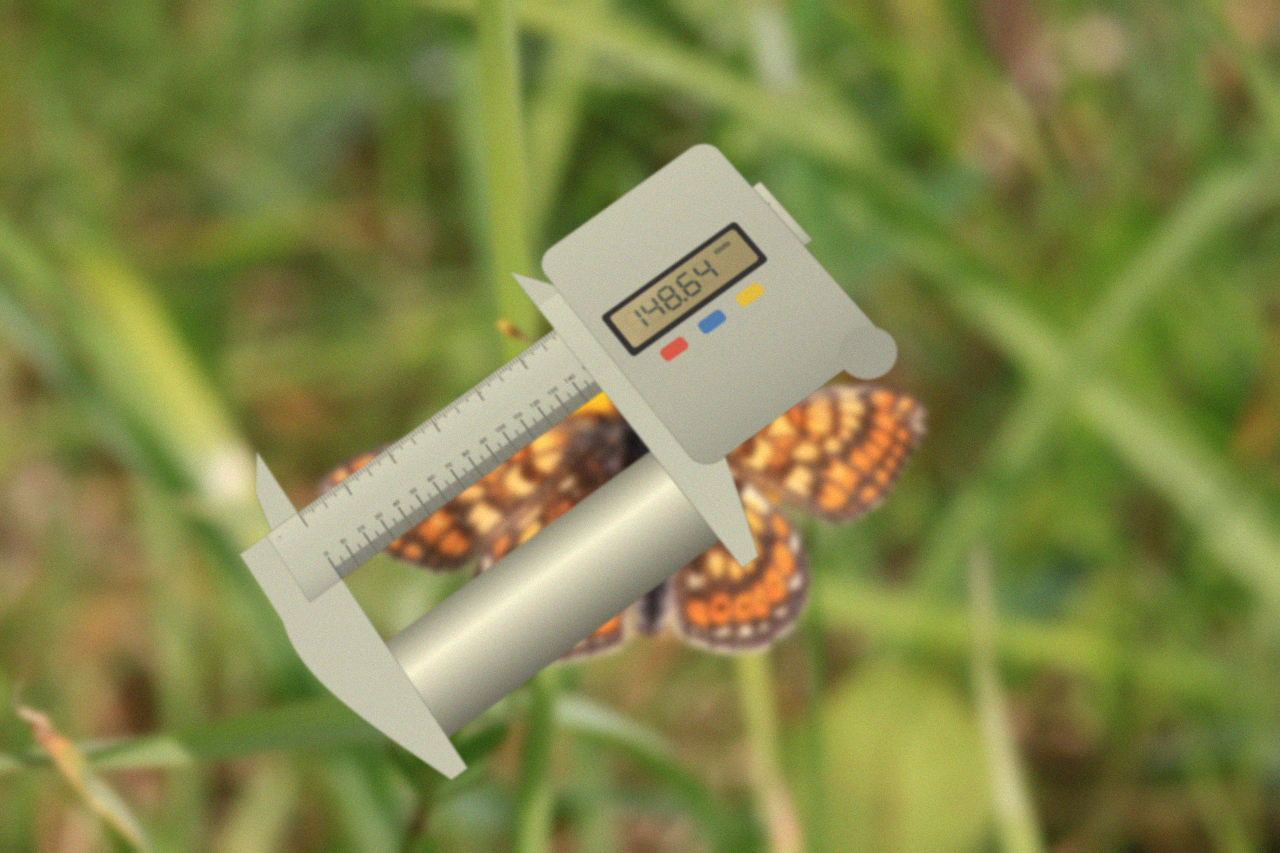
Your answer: 148.64mm
